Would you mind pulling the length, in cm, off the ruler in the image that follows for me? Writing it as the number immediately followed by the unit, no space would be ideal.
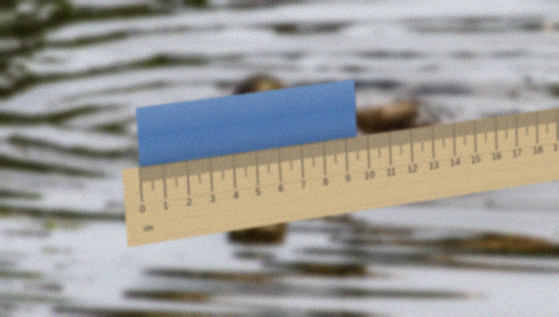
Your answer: 9.5cm
